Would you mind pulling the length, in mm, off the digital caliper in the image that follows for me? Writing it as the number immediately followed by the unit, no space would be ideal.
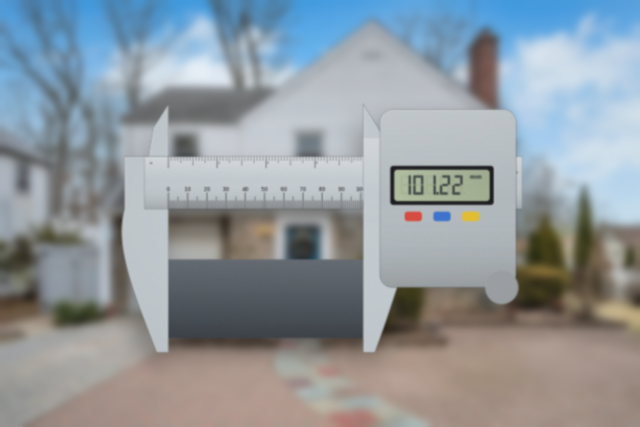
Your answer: 101.22mm
